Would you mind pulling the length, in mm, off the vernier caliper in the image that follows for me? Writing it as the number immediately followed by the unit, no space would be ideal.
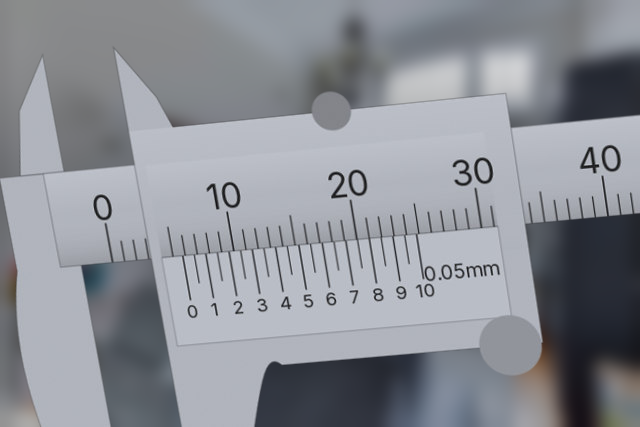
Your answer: 5.8mm
